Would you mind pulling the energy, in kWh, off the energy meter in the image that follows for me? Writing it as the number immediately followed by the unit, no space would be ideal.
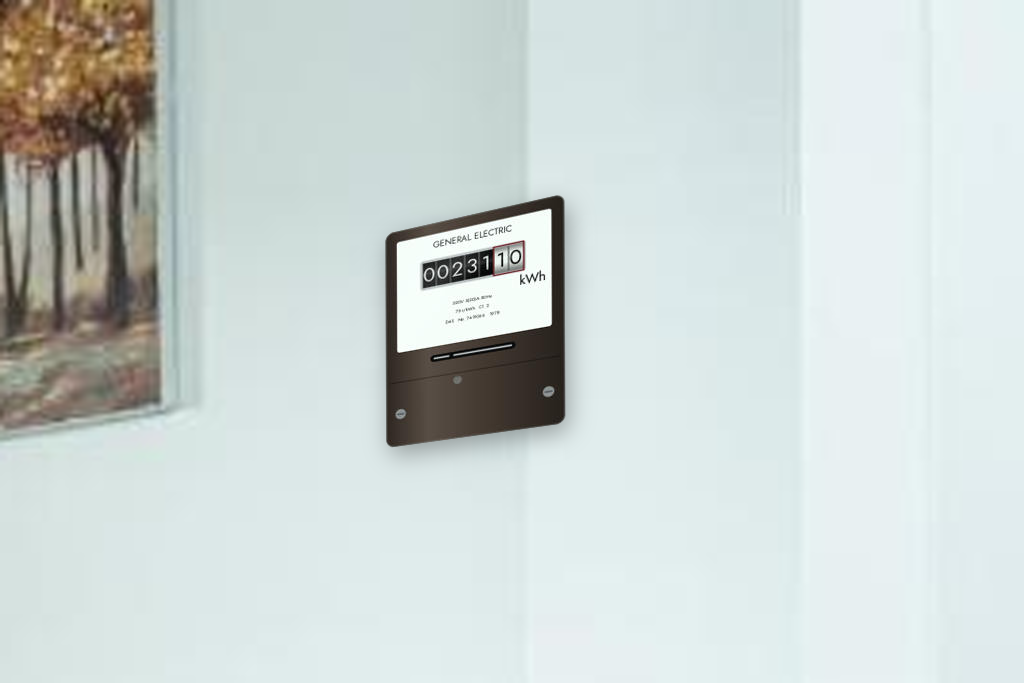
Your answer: 231.10kWh
